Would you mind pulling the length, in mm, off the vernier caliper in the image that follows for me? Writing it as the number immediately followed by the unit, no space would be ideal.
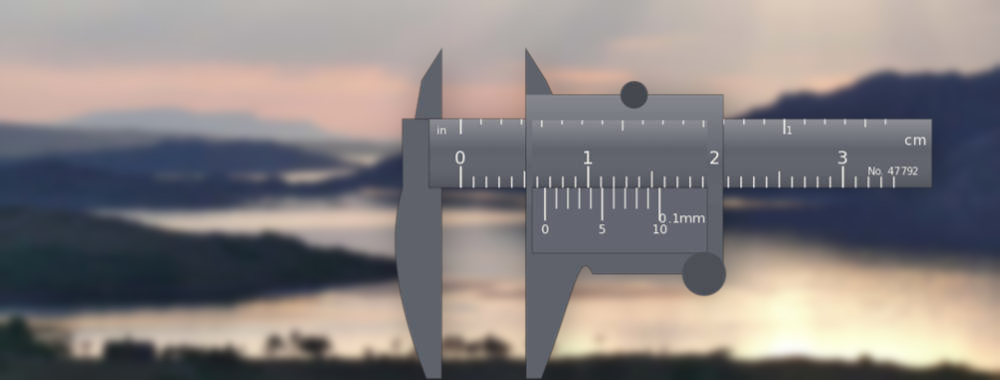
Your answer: 6.6mm
